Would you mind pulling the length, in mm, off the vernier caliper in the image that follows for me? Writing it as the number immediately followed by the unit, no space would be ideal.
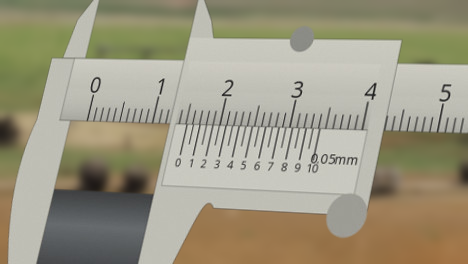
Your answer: 15.2mm
